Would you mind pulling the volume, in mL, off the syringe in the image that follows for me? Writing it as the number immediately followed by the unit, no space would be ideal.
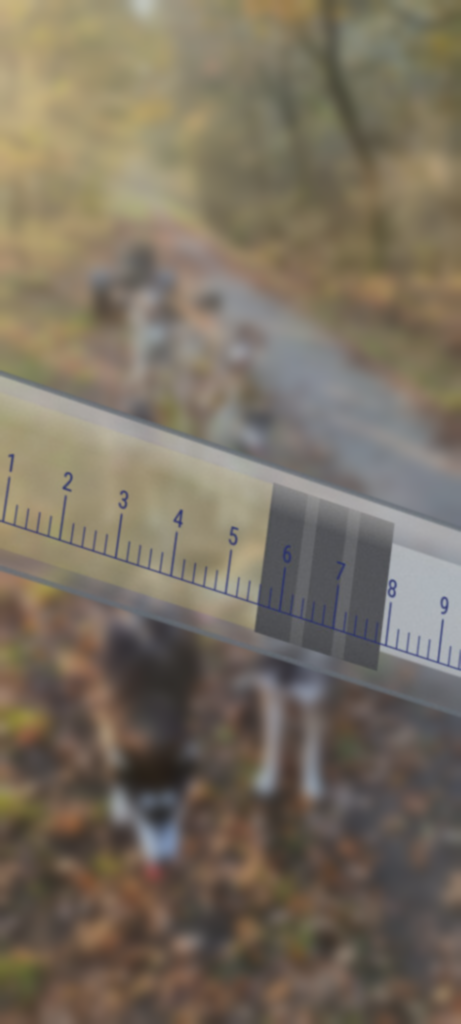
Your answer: 5.6mL
